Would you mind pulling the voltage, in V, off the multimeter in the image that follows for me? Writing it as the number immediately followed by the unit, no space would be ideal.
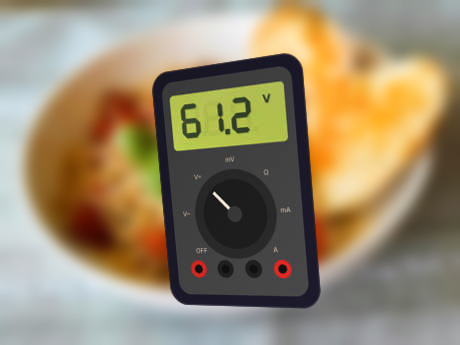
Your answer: 61.2V
